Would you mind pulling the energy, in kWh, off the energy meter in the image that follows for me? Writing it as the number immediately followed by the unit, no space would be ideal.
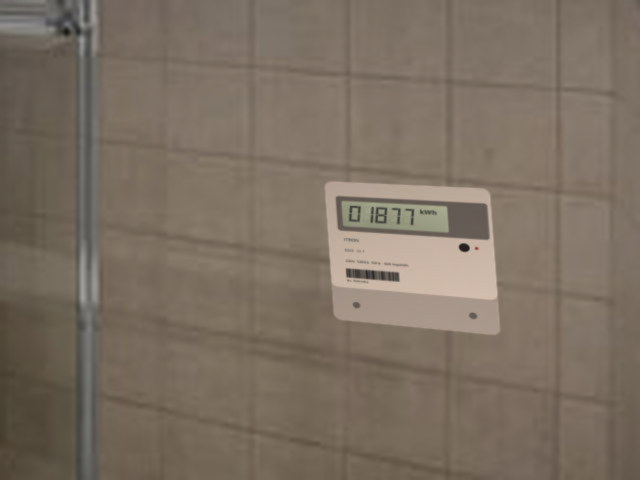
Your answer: 1877kWh
